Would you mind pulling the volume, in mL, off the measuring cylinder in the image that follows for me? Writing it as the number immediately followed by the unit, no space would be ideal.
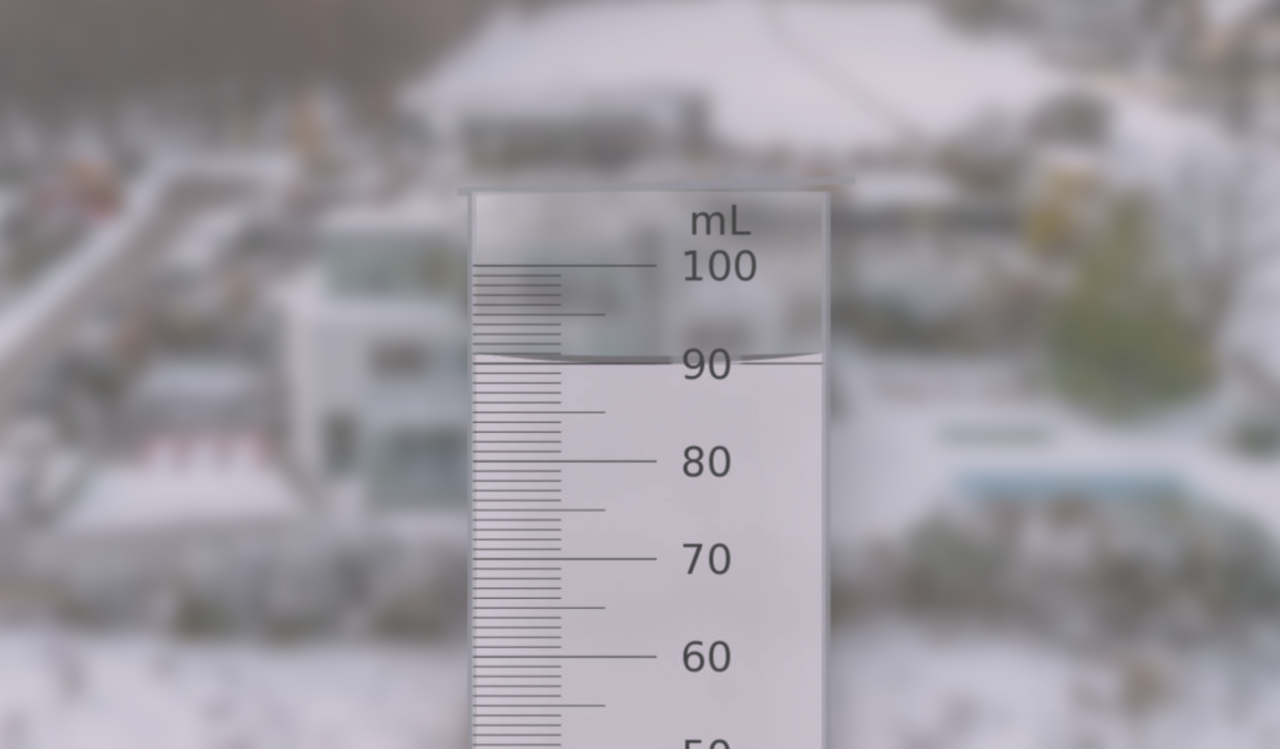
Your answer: 90mL
